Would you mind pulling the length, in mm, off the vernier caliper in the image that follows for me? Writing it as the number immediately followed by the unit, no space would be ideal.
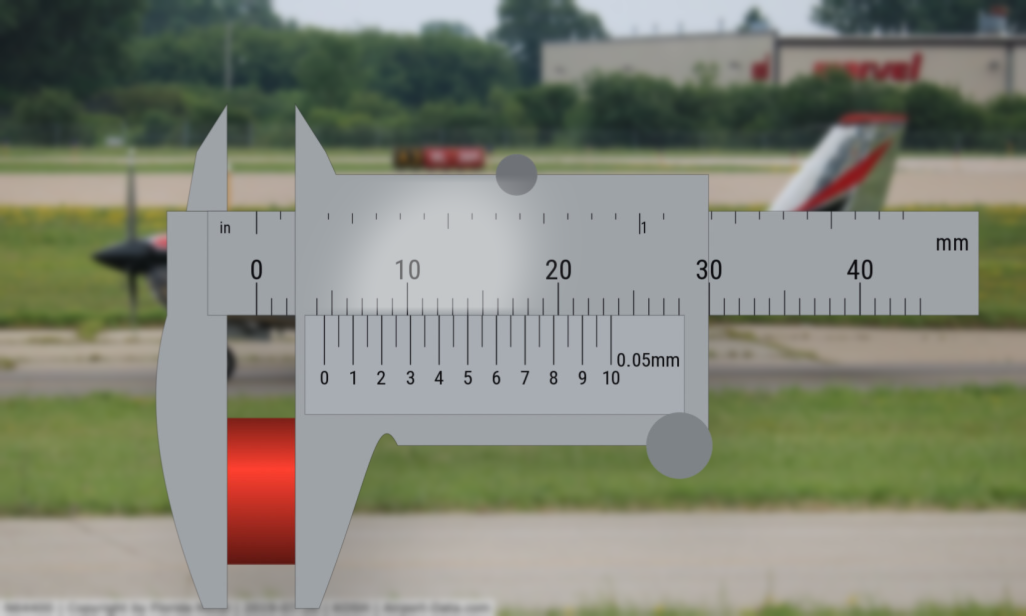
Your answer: 4.5mm
